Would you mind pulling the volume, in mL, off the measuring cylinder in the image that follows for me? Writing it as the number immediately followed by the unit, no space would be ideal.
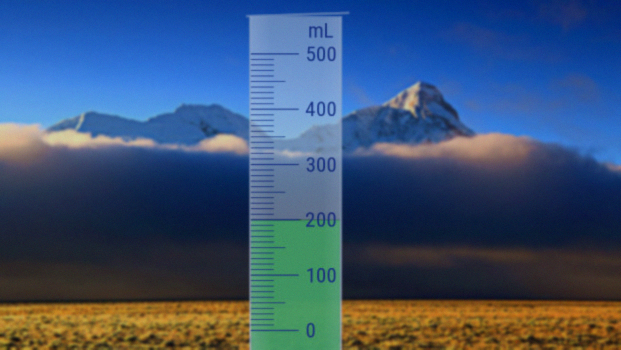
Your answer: 200mL
